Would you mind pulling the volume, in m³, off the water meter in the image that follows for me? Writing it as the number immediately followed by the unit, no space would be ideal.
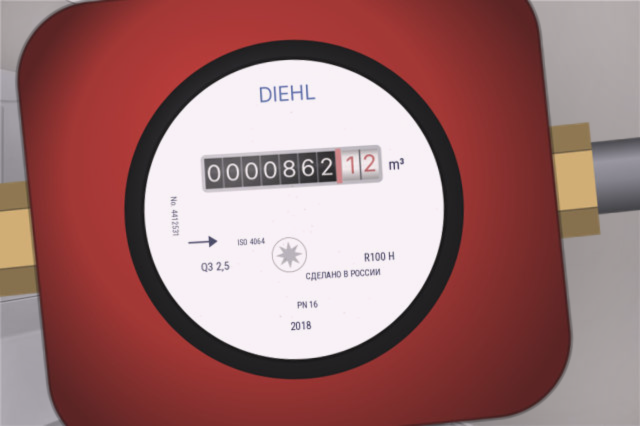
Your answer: 862.12m³
